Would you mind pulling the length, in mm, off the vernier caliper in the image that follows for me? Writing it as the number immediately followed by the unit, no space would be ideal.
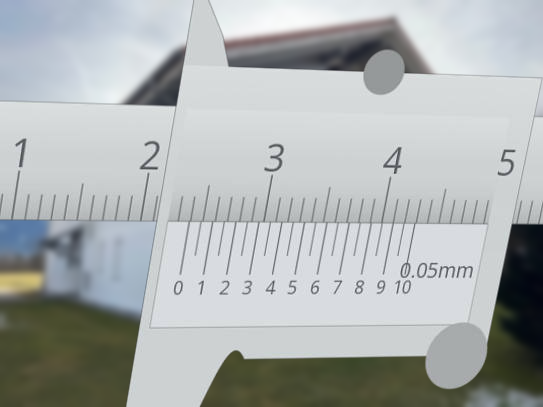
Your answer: 23.9mm
